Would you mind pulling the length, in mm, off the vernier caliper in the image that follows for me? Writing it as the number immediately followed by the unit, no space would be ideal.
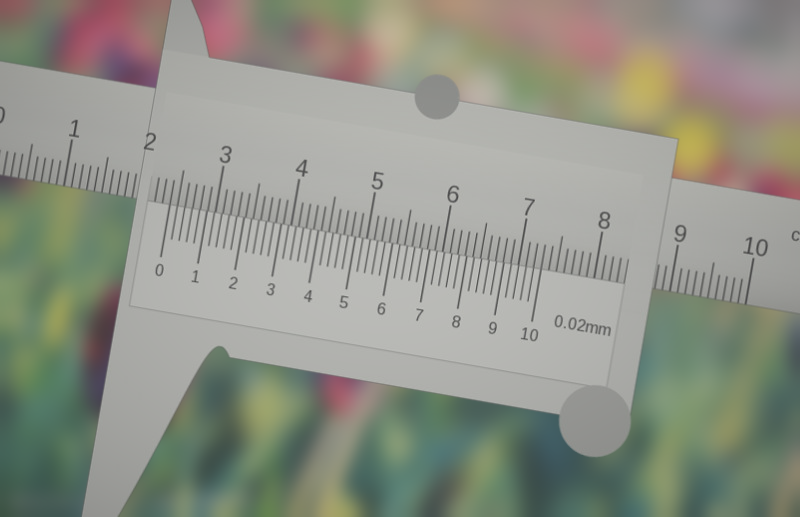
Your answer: 24.0mm
